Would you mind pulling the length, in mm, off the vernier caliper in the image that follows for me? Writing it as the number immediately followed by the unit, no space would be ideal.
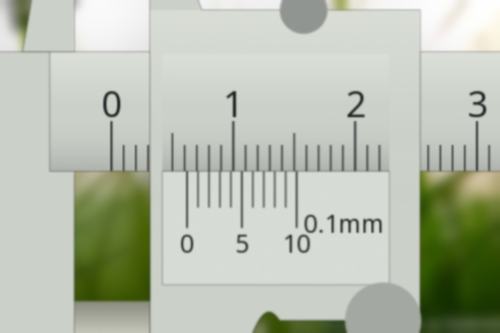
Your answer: 6.2mm
